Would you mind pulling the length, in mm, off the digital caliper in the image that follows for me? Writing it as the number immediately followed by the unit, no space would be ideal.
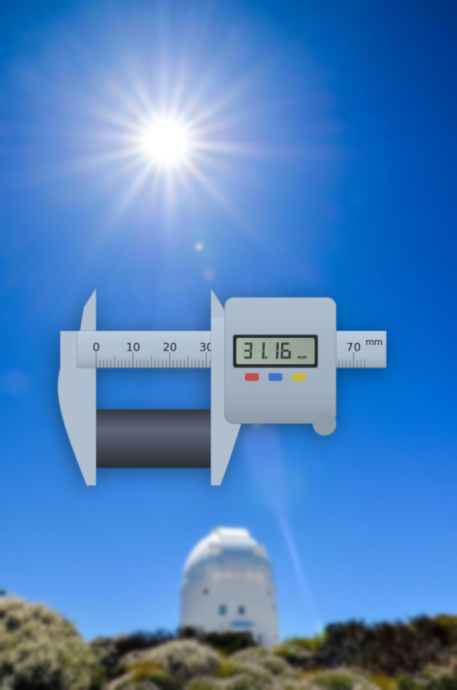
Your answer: 31.16mm
